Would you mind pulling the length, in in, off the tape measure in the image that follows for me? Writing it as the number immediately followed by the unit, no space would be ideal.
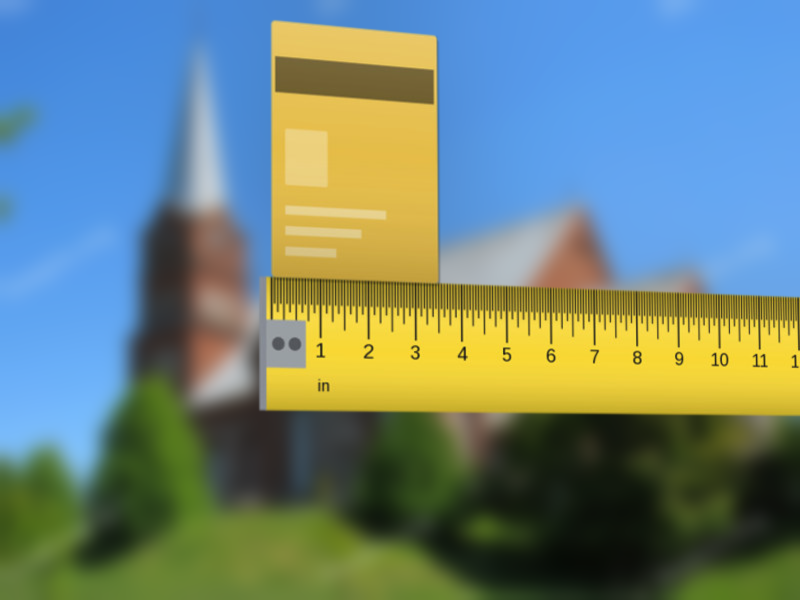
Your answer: 3.5in
